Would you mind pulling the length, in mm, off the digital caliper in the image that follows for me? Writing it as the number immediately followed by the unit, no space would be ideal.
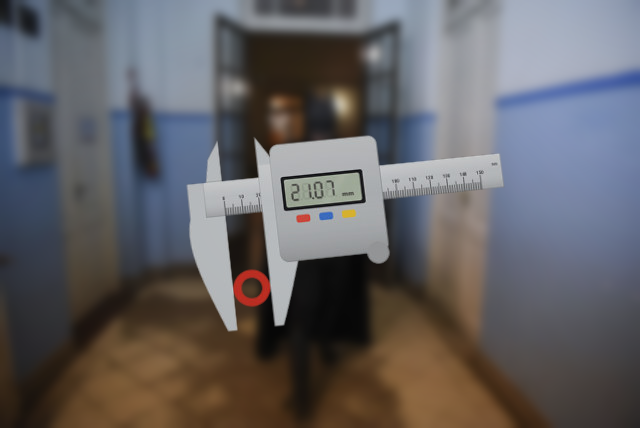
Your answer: 21.07mm
